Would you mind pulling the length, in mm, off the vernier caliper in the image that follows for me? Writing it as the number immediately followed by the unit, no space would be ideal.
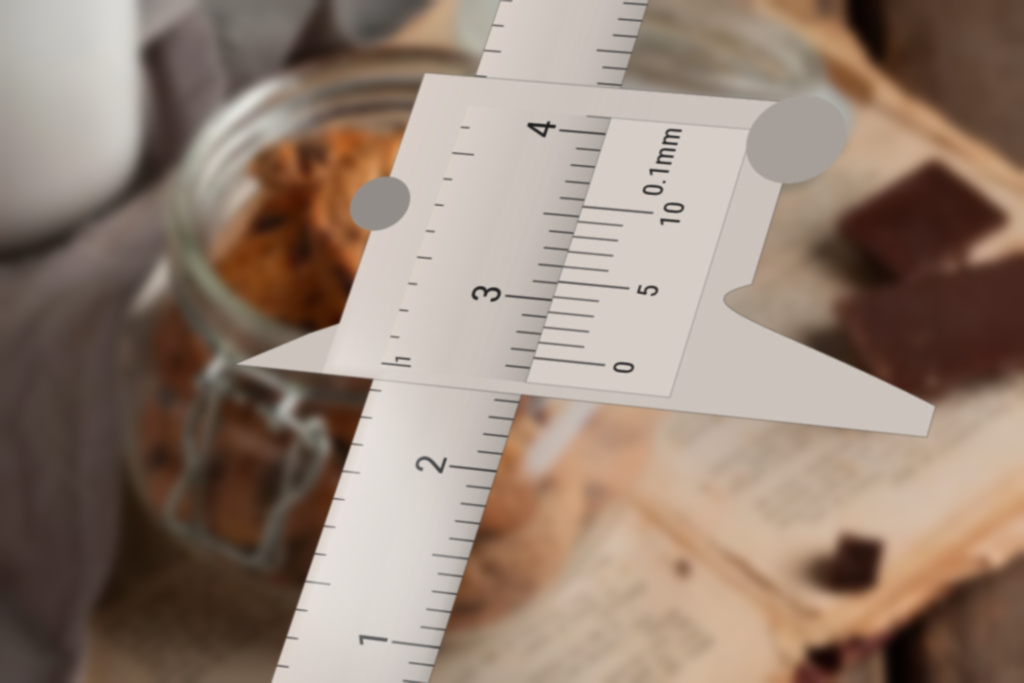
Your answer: 26.6mm
